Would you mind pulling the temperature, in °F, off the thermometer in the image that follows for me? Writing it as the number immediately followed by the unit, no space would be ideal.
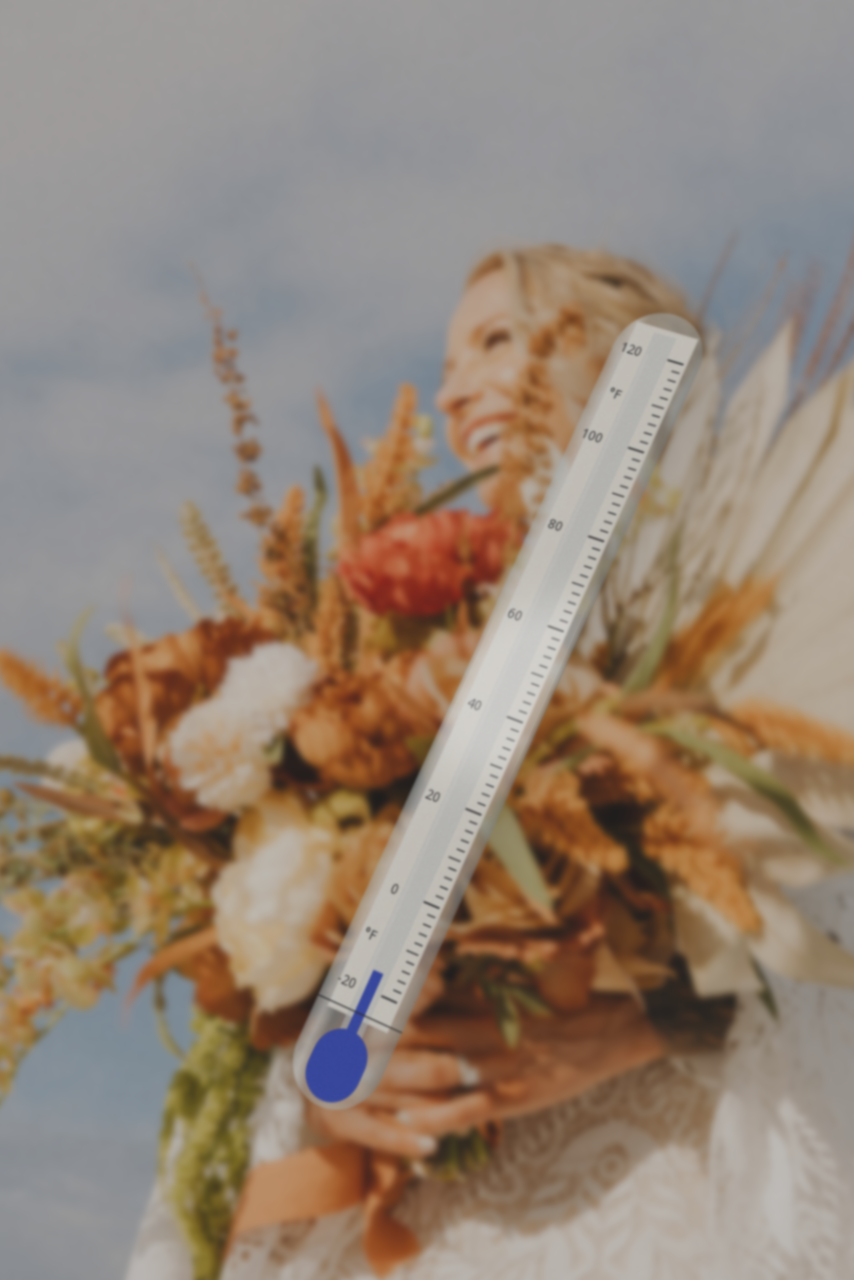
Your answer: -16°F
